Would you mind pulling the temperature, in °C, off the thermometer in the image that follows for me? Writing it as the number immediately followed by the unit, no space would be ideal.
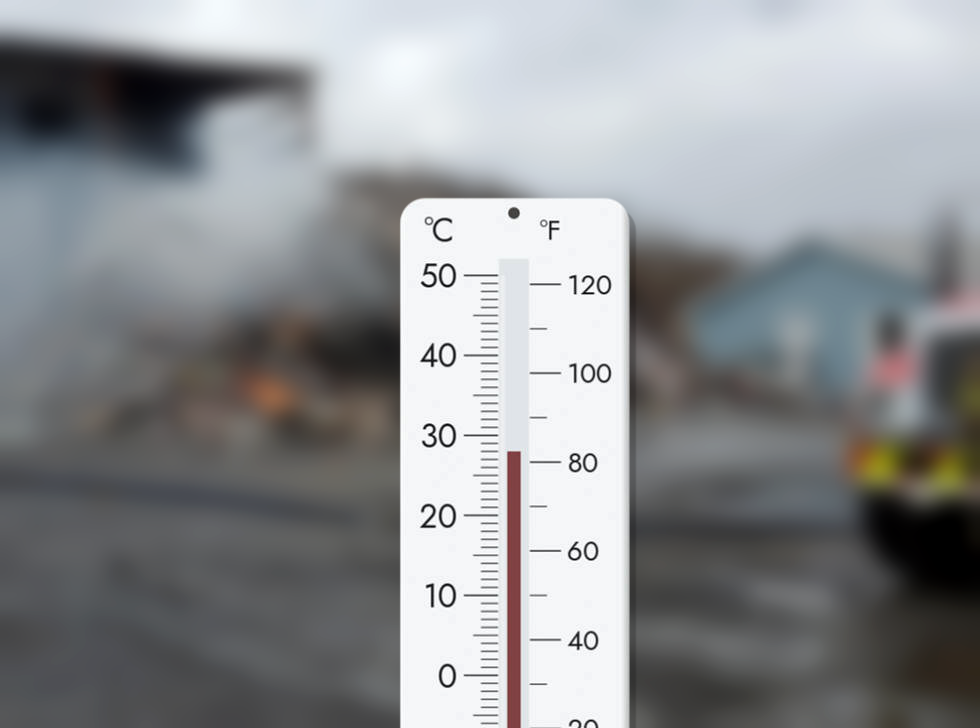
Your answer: 28°C
